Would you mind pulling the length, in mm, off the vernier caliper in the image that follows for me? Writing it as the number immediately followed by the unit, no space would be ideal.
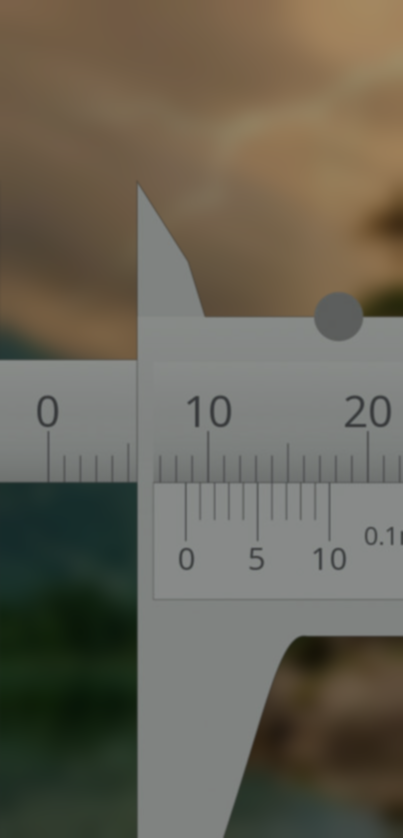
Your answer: 8.6mm
